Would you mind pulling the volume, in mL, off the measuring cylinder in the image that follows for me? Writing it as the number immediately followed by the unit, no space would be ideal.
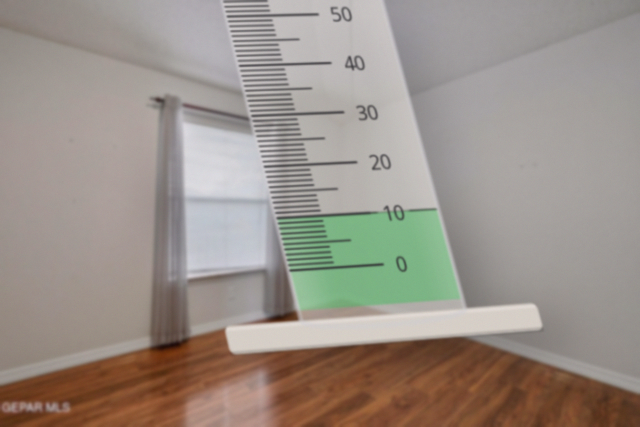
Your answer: 10mL
